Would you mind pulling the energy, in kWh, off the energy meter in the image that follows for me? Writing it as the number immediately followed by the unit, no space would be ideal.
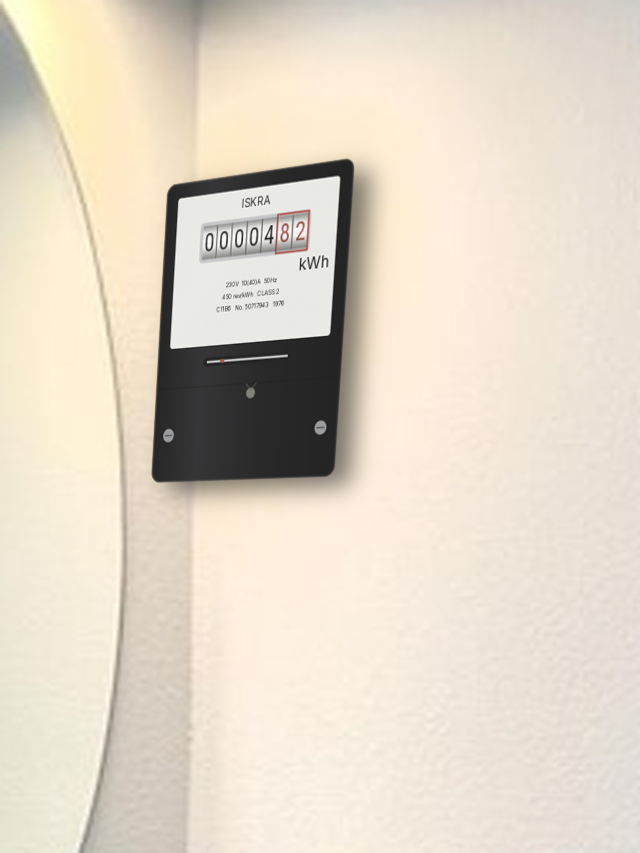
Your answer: 4.82kWh
